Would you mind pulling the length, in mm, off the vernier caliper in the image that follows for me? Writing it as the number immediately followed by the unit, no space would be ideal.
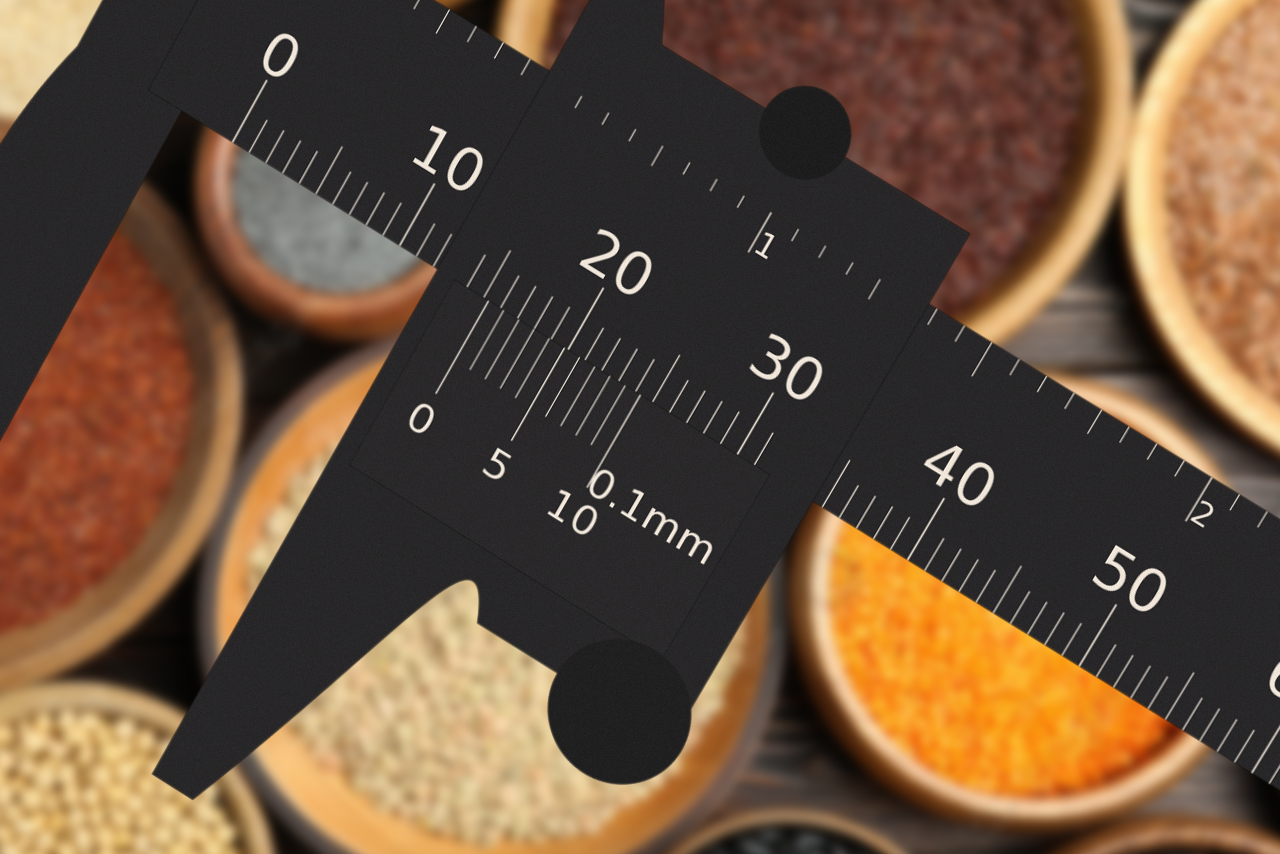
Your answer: 15.3mm
